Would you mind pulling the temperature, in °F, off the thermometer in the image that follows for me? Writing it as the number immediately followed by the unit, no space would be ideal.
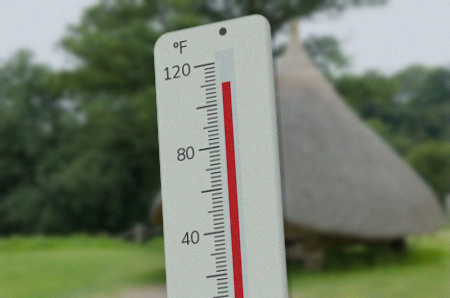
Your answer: 110°F
